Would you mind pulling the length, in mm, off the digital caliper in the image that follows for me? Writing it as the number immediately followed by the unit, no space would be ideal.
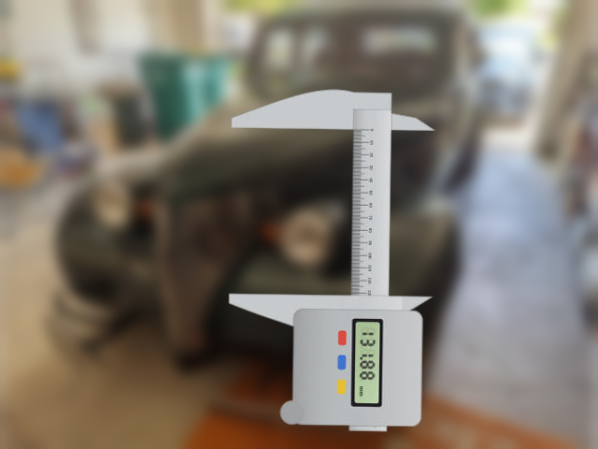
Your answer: 131.88mm
